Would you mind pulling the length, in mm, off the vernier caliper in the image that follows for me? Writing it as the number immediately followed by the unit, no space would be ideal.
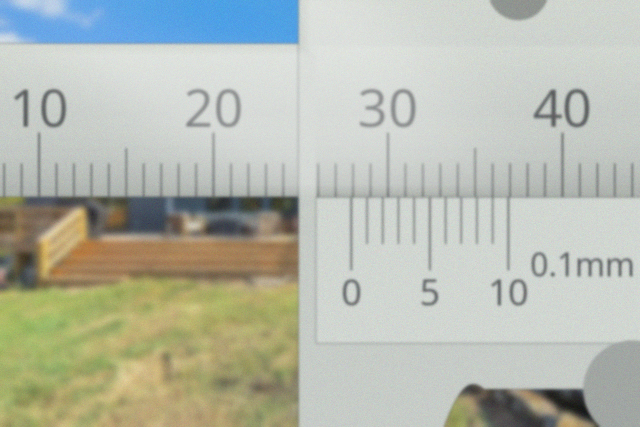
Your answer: 27.9mm
